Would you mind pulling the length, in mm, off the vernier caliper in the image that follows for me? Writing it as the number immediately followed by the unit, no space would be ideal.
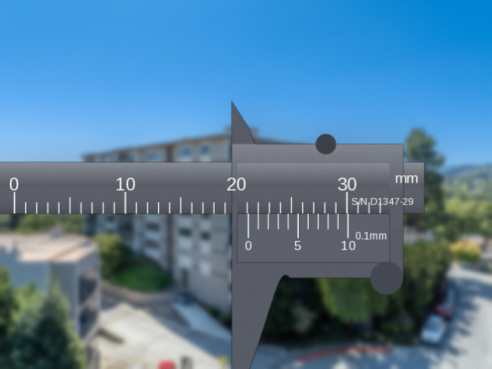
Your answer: 21.1mm
